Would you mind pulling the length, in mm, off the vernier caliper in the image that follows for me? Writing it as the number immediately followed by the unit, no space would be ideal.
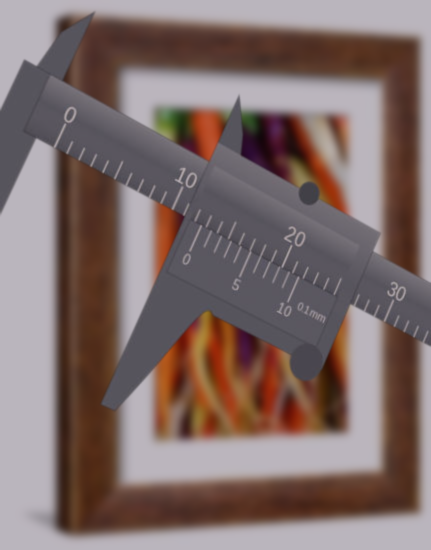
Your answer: 12.6mm
